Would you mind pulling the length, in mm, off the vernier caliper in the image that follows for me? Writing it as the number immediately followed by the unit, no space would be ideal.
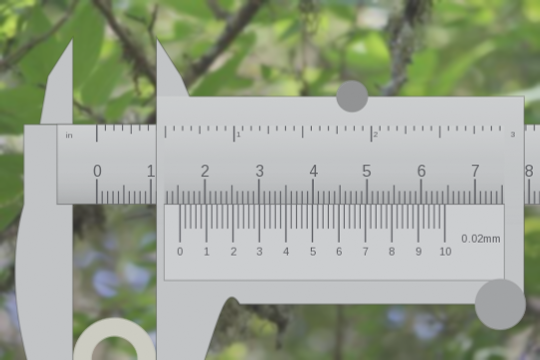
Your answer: 15.4mm
